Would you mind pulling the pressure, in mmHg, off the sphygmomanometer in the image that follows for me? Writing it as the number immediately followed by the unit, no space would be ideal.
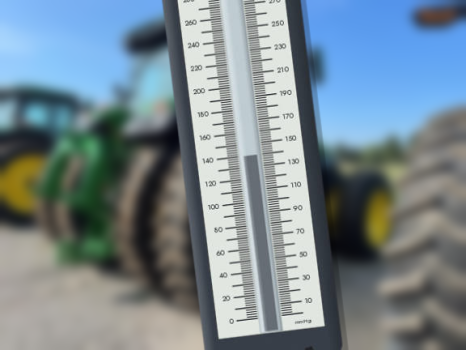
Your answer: 140mmHg
